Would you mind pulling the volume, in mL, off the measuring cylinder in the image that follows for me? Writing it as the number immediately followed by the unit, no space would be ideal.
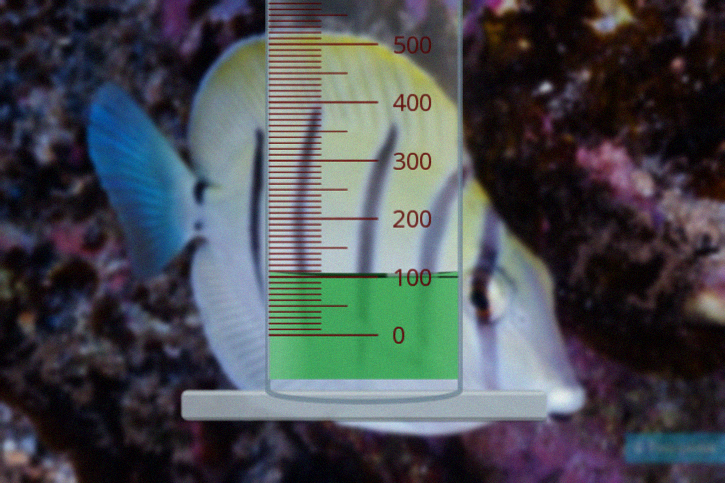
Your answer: 100mL
